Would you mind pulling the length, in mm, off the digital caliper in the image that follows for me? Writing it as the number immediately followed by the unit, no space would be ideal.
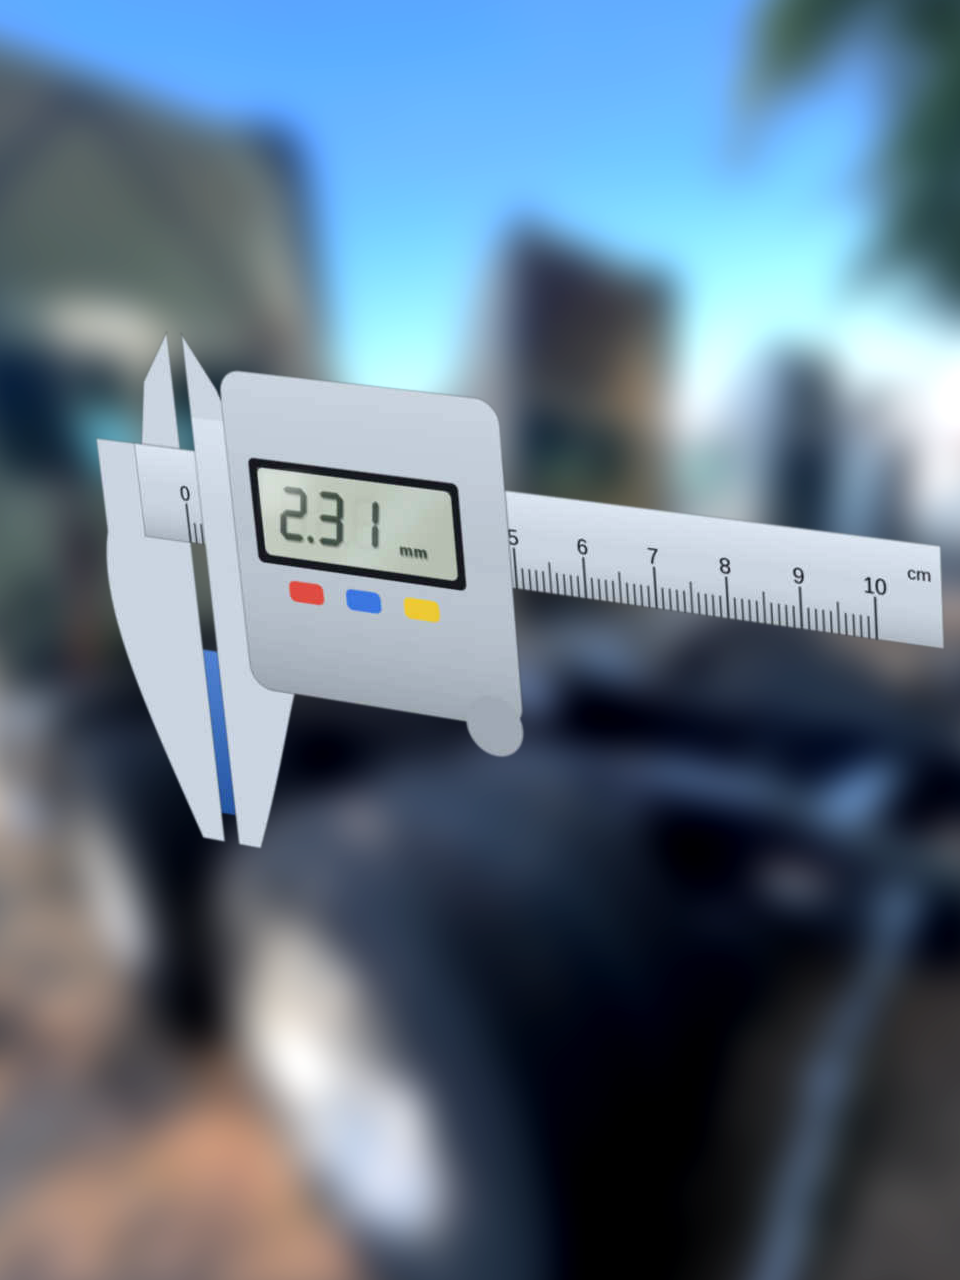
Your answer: 2.31mm
